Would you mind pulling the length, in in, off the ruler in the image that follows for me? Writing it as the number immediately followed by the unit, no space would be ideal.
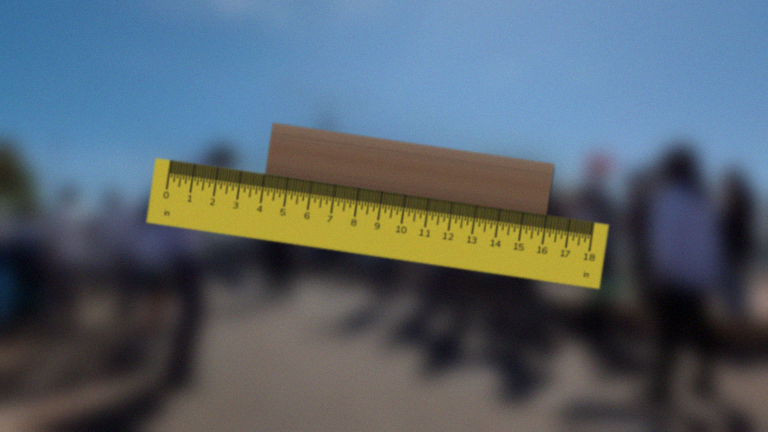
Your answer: 12in
